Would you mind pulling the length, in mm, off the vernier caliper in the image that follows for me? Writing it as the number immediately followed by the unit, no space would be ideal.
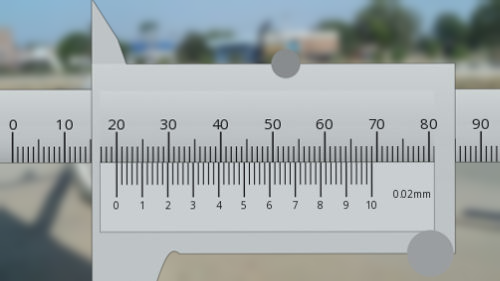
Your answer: 20.0mm
